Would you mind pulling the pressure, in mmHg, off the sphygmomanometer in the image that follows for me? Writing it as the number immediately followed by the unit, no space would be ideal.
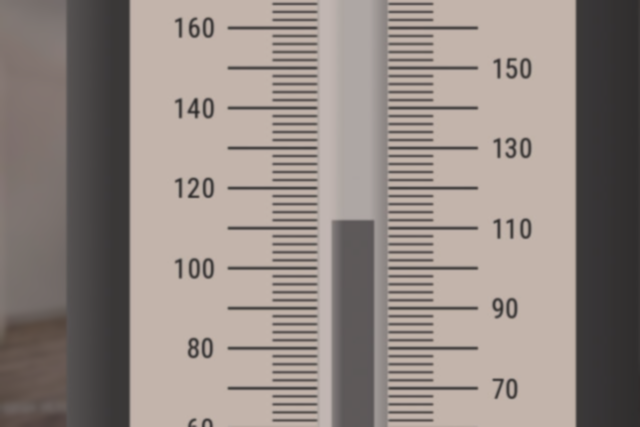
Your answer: 112mmHg
